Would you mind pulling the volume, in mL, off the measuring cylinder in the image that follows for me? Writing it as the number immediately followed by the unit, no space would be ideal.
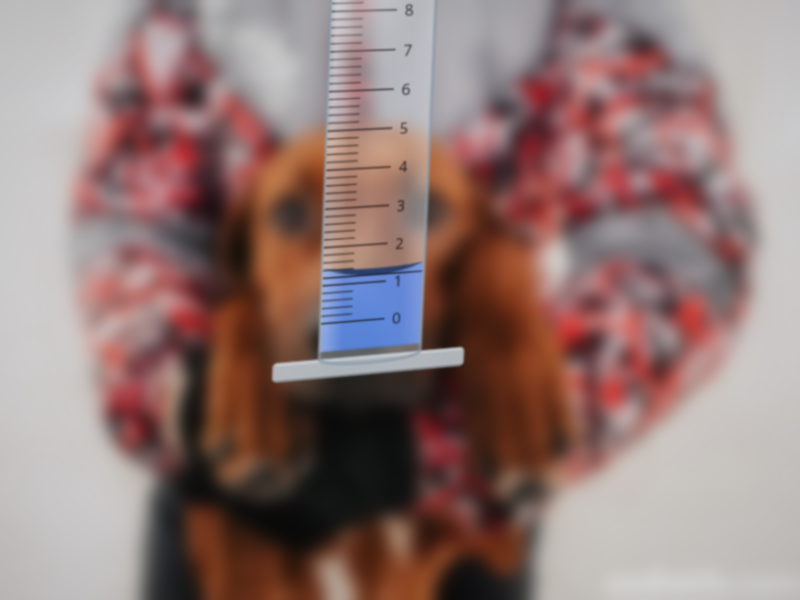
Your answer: 1.2mL
